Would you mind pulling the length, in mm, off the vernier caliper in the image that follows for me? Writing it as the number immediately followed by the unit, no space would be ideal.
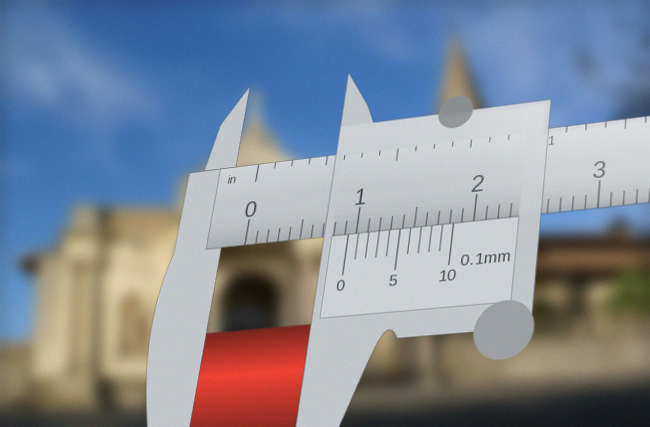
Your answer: 9.3mm
